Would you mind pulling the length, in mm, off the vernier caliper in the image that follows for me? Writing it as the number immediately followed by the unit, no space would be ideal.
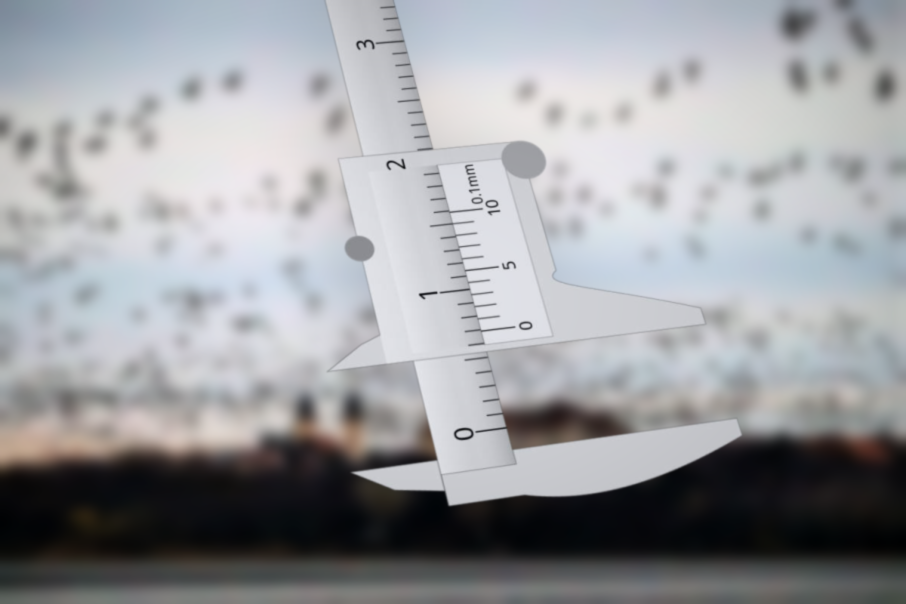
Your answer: 6.9mm
